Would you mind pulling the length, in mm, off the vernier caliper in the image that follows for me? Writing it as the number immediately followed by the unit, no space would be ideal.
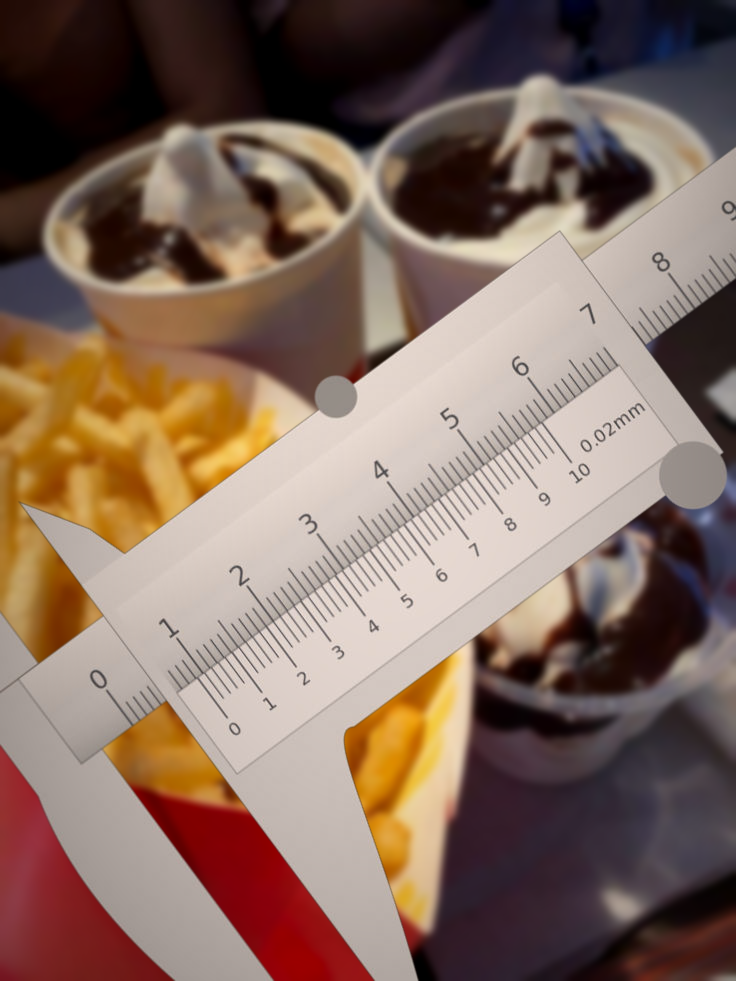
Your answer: 9.2mm
